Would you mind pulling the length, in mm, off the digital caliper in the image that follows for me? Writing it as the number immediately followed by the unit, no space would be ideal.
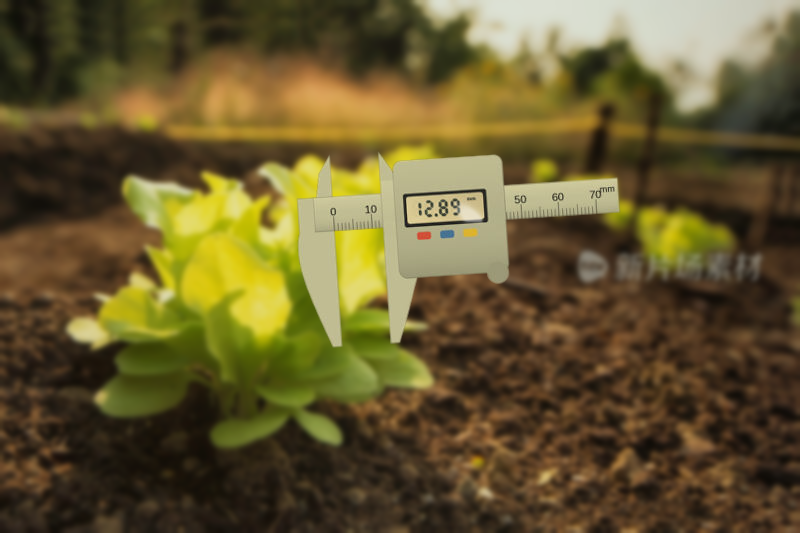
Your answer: 12.89mm
